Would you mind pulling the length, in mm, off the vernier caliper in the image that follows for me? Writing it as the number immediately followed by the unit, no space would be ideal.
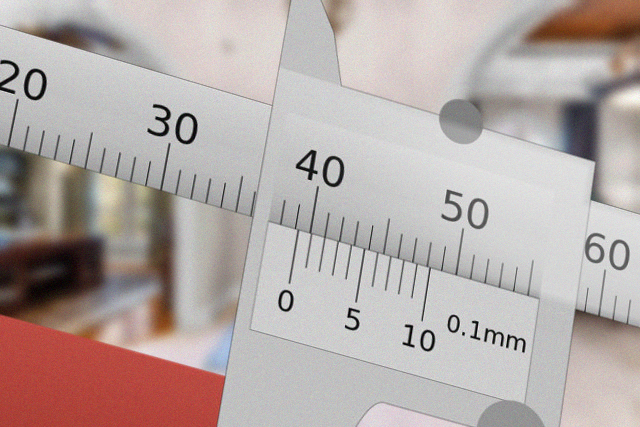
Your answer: 39.2mm
